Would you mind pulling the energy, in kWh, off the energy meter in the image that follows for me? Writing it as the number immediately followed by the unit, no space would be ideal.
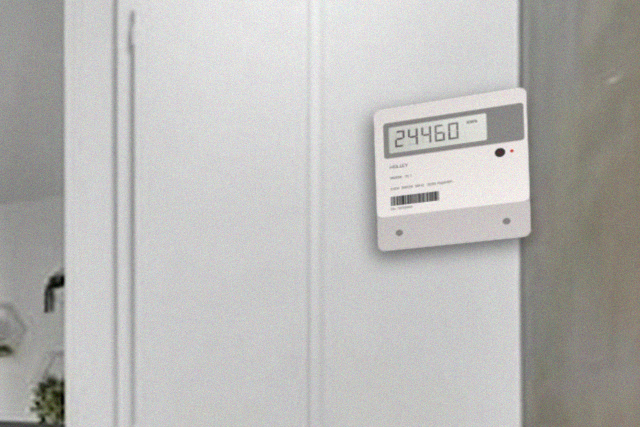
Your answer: 24460kWh
